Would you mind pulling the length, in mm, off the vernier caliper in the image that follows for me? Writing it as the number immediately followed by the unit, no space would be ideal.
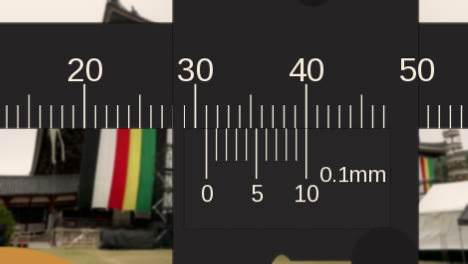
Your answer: 31.0mm
